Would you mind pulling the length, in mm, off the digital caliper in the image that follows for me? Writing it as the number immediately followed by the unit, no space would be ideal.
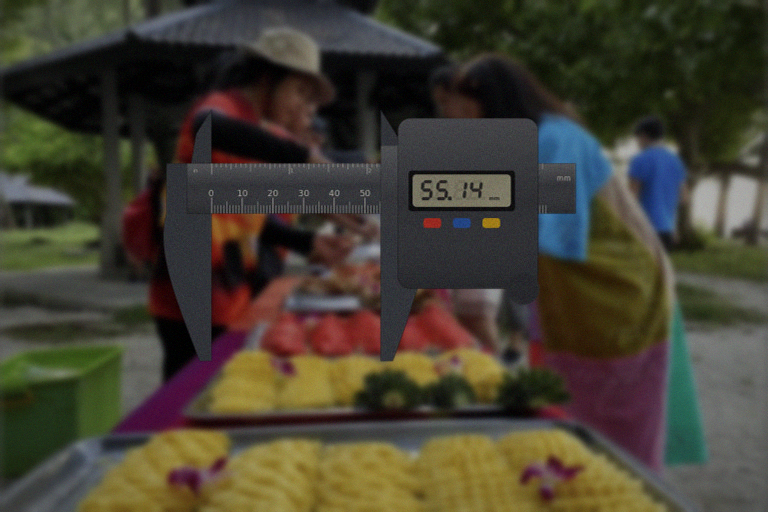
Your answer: 55.14mm
